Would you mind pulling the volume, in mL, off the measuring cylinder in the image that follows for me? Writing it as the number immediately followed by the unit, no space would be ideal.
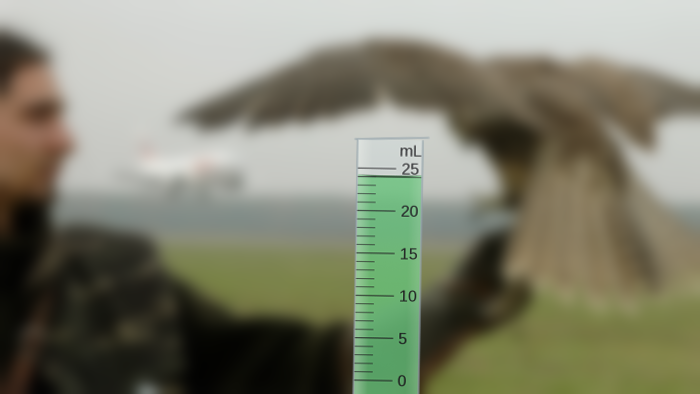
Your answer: 24mL
